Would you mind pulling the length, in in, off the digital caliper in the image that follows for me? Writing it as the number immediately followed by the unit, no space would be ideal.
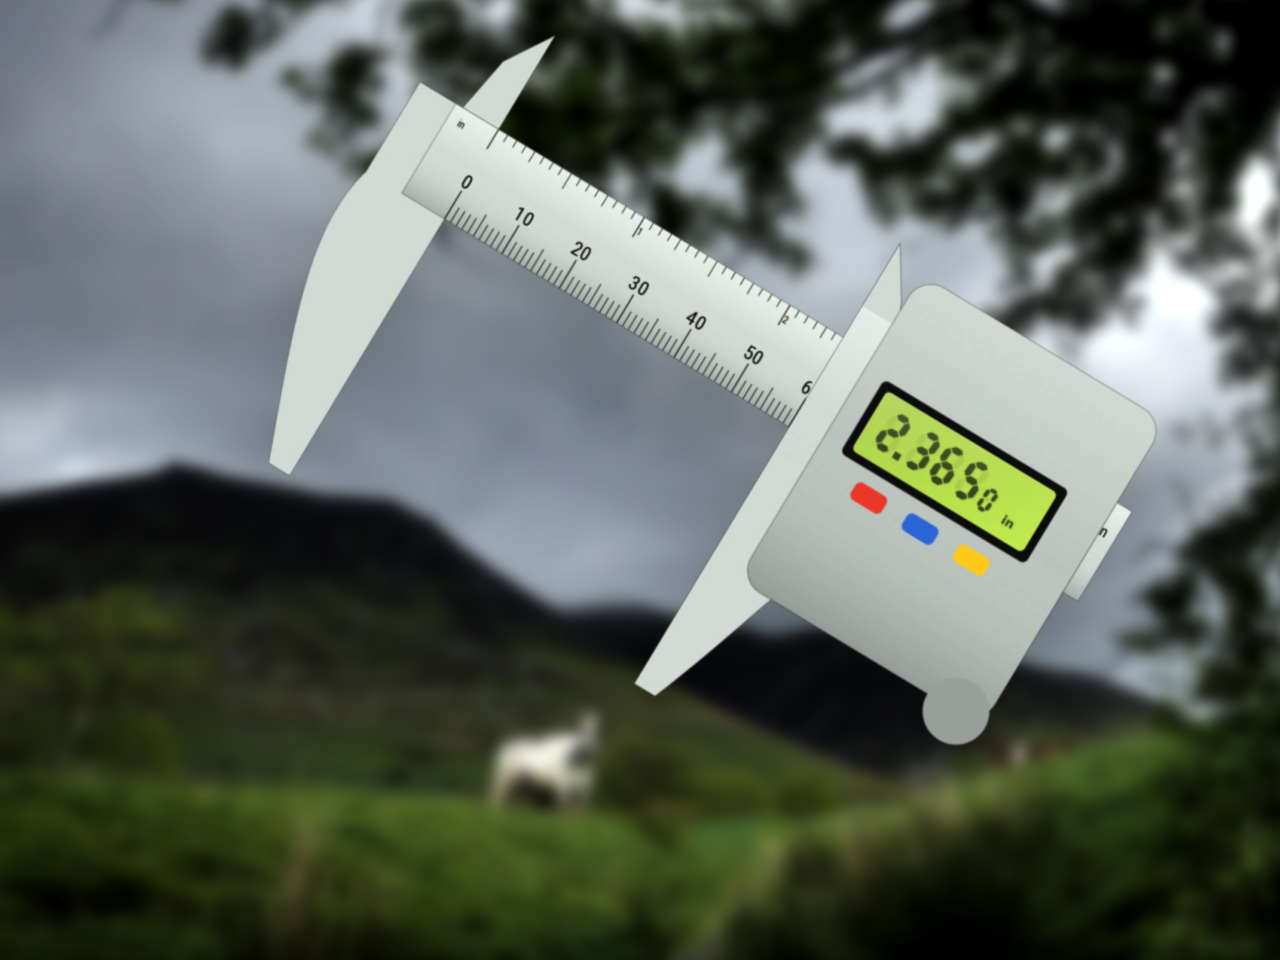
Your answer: 2.3650in
